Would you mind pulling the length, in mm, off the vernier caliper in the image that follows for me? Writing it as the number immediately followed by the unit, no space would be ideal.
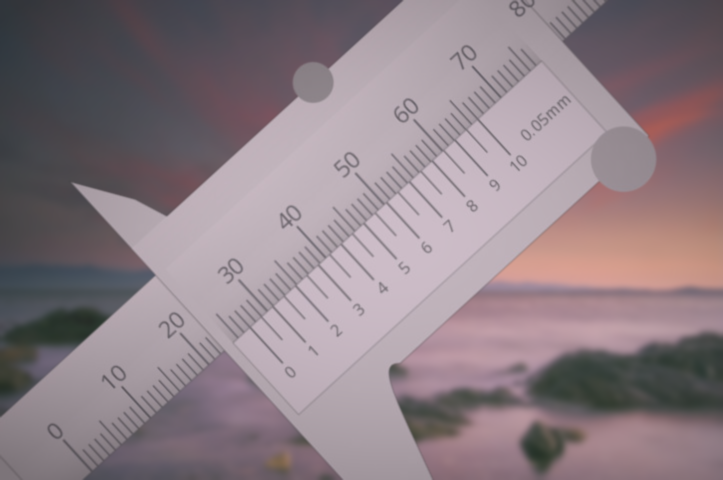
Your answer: 27.0mm
